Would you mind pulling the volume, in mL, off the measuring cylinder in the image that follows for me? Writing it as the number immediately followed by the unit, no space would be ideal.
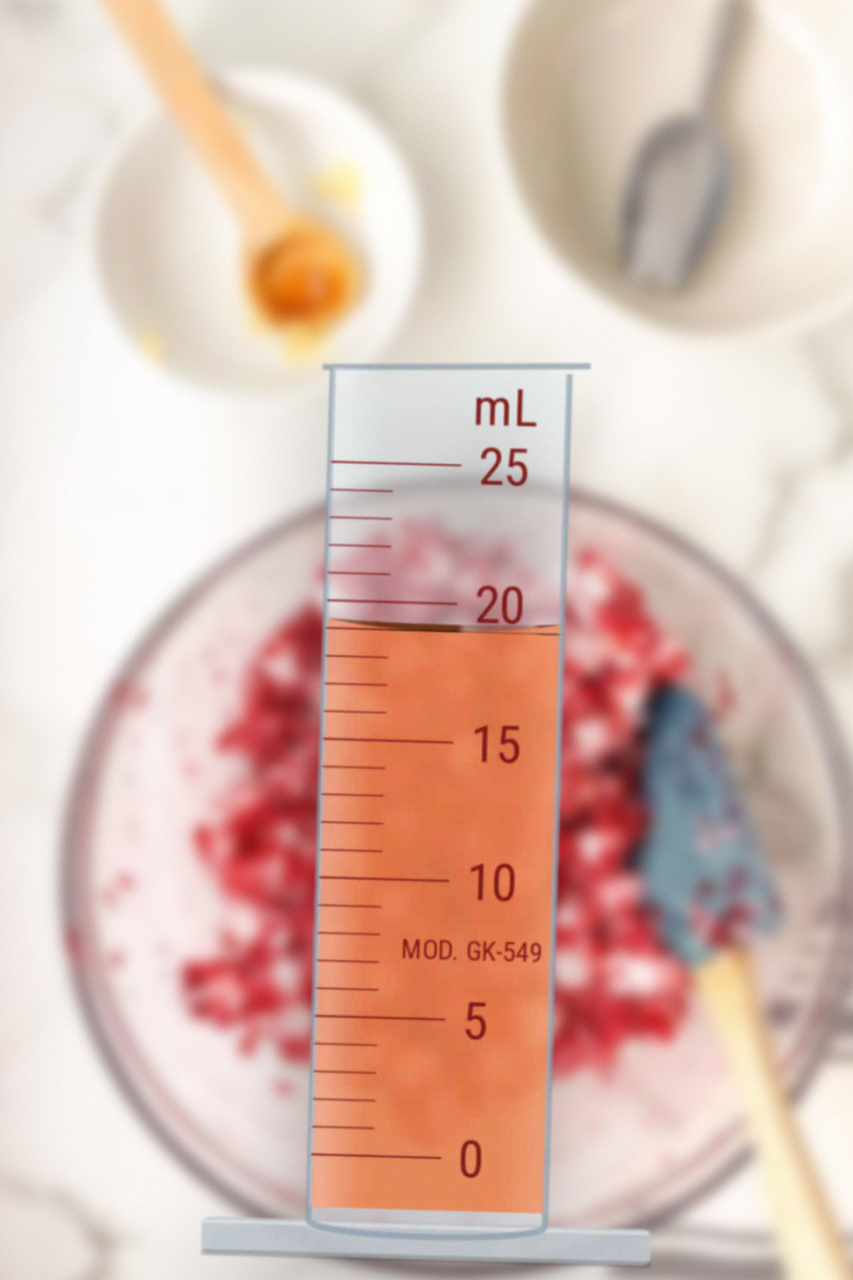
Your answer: 19mL
